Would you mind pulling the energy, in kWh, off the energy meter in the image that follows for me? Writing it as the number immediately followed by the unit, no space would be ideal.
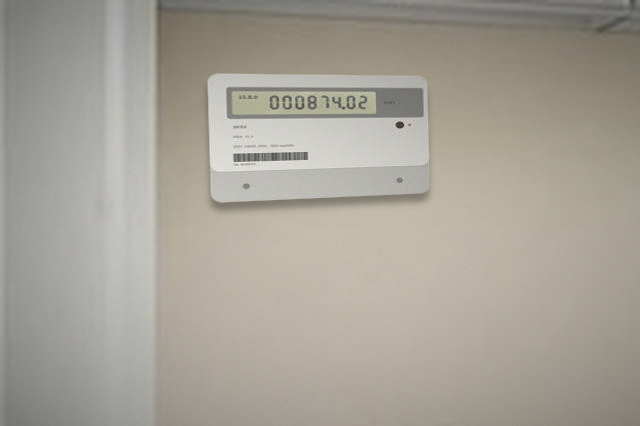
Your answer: 874.02kWh
